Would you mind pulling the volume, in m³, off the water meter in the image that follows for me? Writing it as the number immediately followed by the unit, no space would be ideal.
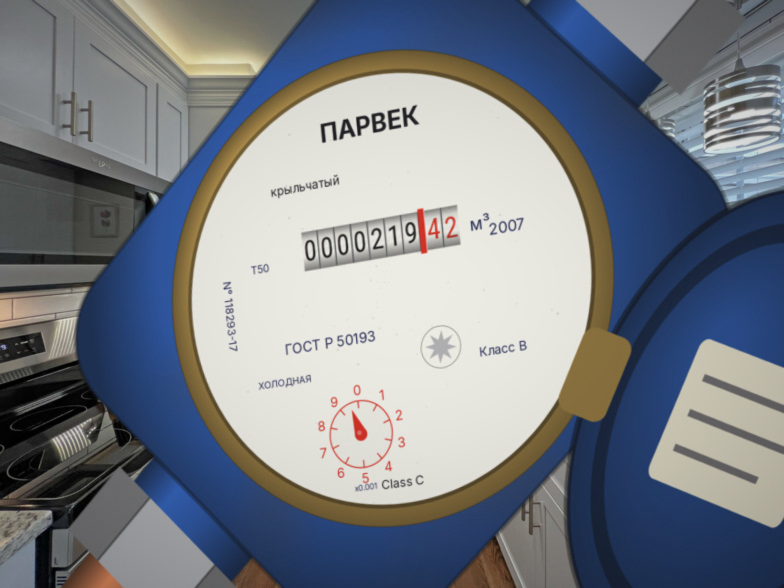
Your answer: 219.419m³
